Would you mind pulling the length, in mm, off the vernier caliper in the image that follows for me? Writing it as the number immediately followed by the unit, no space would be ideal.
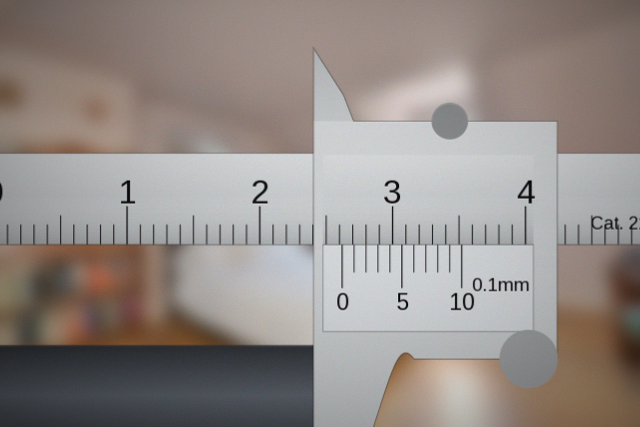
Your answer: 26.2mm
